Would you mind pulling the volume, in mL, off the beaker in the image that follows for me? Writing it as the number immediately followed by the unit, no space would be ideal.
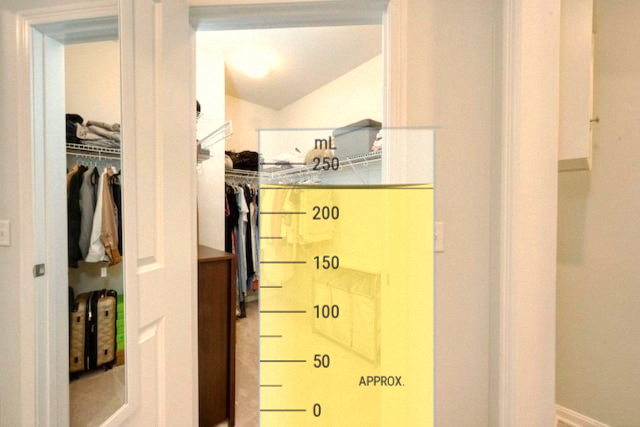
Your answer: 225mL
